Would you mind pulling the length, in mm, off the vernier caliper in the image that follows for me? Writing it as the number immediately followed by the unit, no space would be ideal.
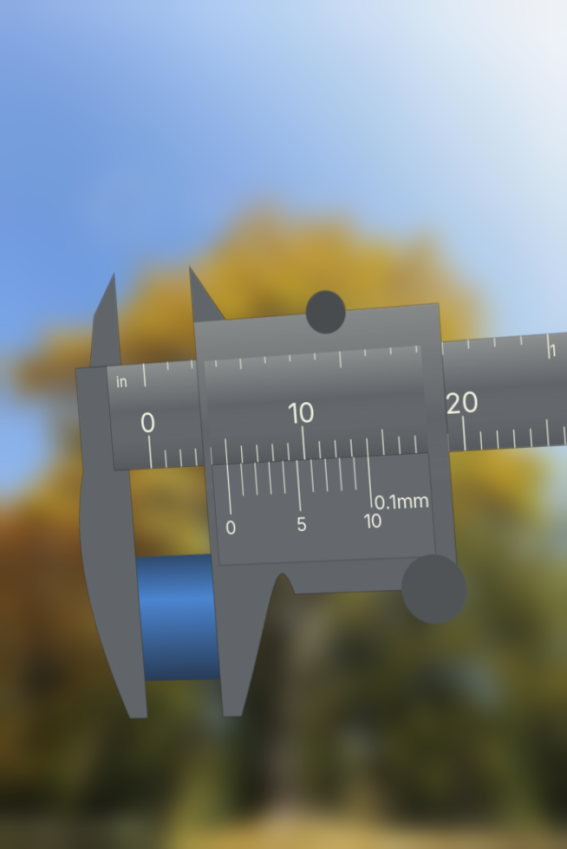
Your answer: 5.0mm
